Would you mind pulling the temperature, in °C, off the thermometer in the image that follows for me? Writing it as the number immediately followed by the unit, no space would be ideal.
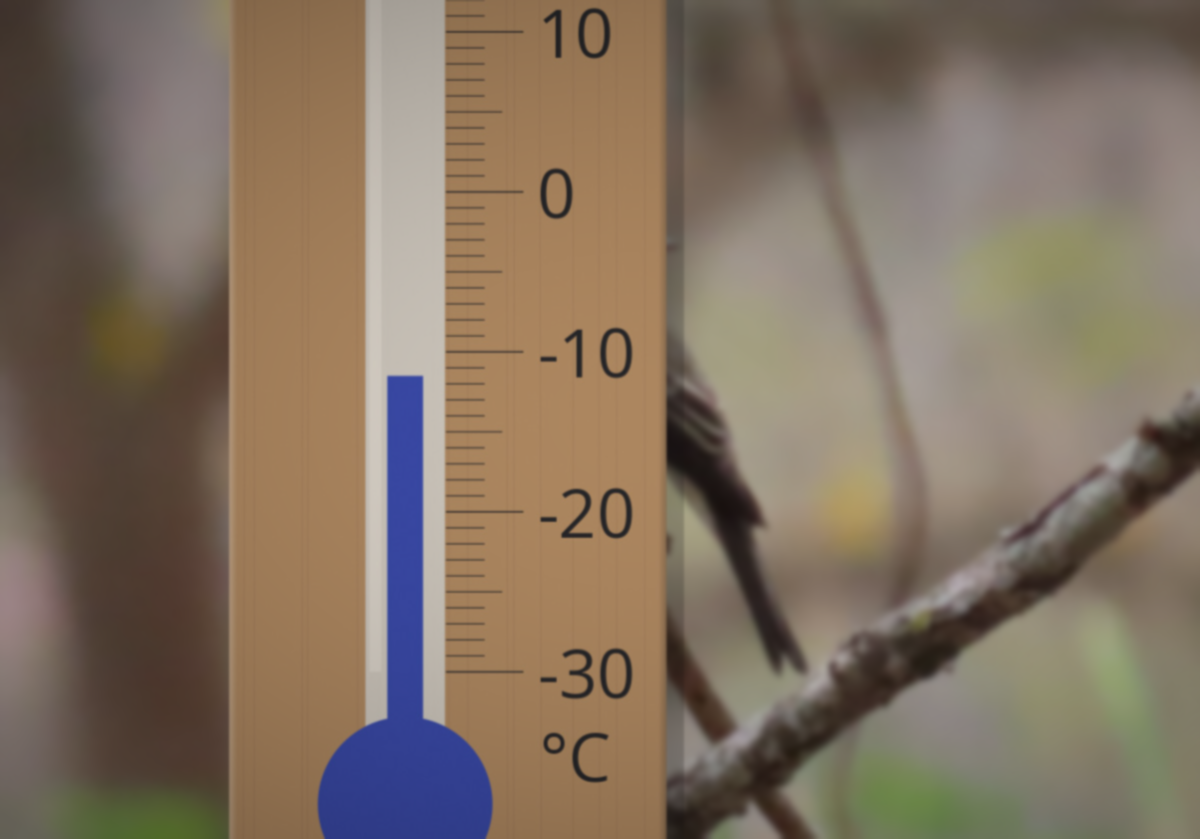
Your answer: -11.5°C
